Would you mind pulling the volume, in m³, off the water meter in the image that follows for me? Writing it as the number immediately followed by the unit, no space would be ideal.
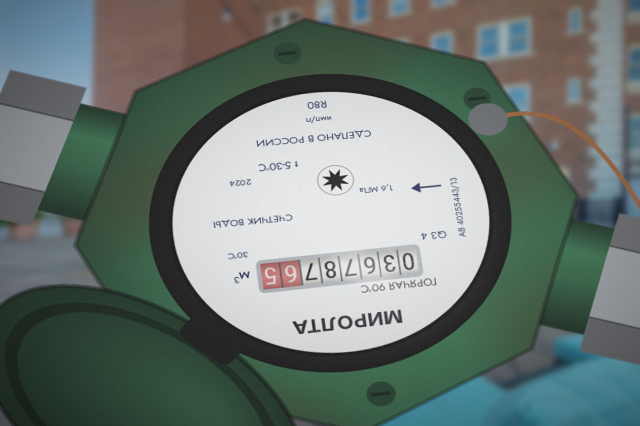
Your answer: 36787.65m³
